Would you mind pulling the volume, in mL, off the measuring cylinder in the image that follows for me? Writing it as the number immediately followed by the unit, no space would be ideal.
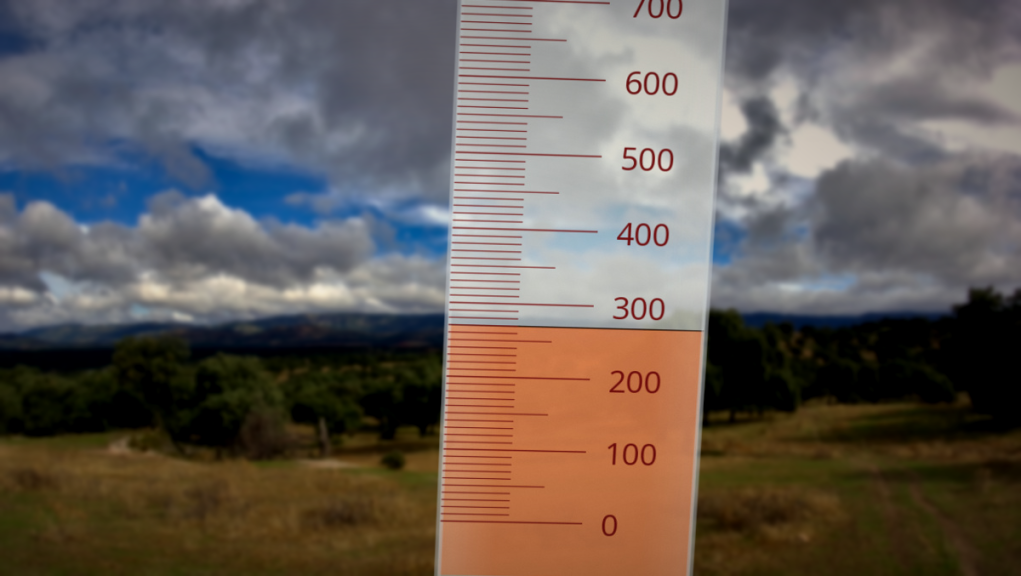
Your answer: 270mL
